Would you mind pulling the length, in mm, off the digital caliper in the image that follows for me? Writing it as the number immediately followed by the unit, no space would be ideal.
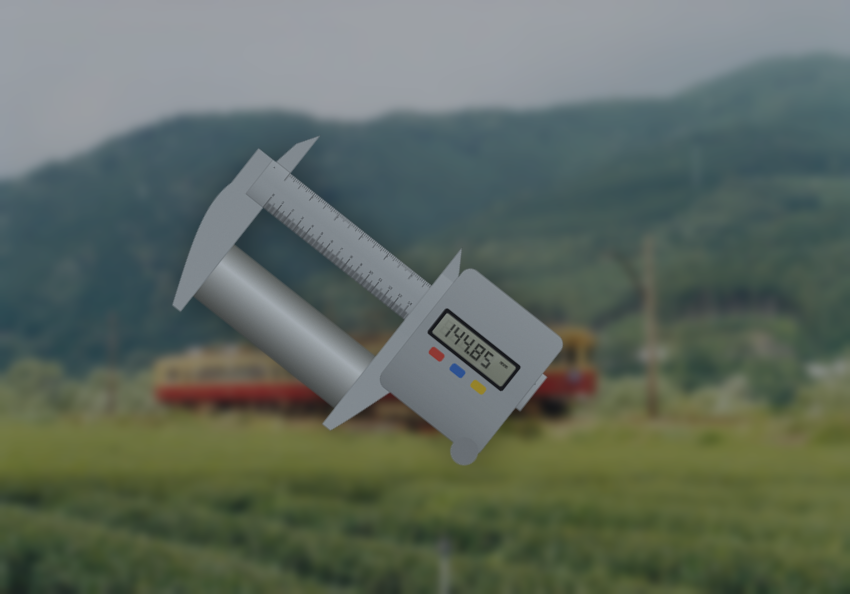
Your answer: 144.85mm
